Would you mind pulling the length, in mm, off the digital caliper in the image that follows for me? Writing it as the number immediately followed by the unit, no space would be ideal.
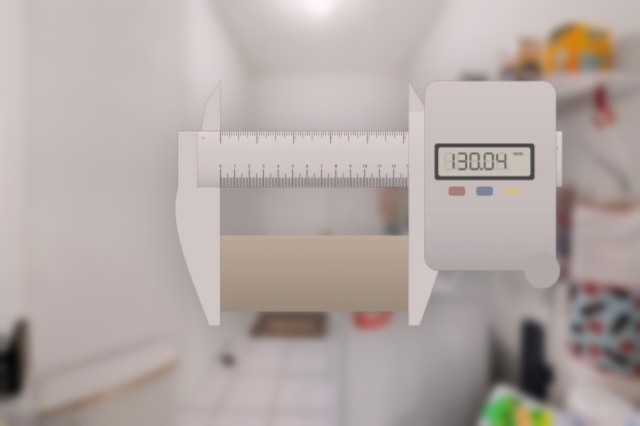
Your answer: 130.04mm
